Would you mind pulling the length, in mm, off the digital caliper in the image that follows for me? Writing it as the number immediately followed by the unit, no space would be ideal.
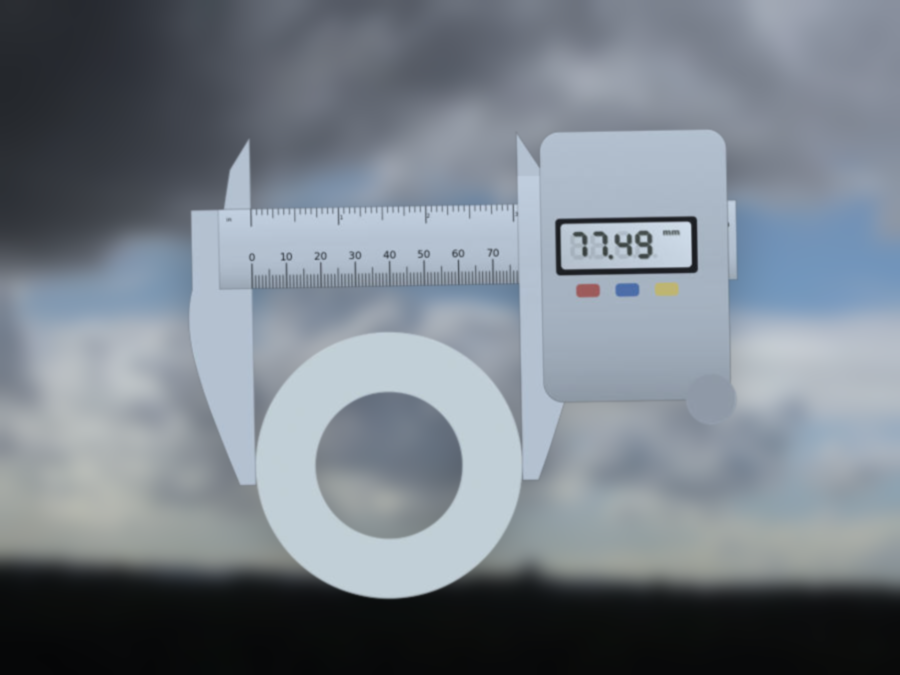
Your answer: 77.49mm
